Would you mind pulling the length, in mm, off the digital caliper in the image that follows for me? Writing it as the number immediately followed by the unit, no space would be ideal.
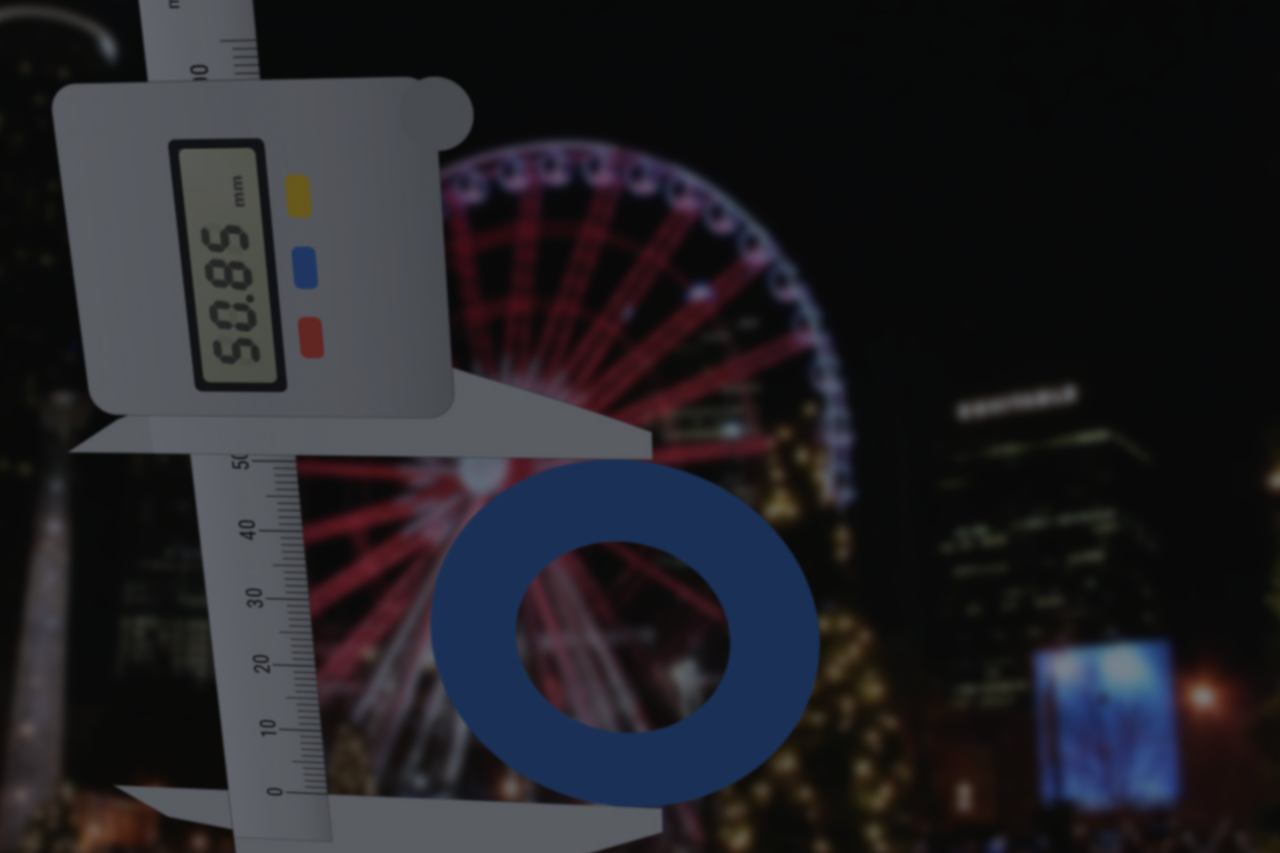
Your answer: 50.85mm
